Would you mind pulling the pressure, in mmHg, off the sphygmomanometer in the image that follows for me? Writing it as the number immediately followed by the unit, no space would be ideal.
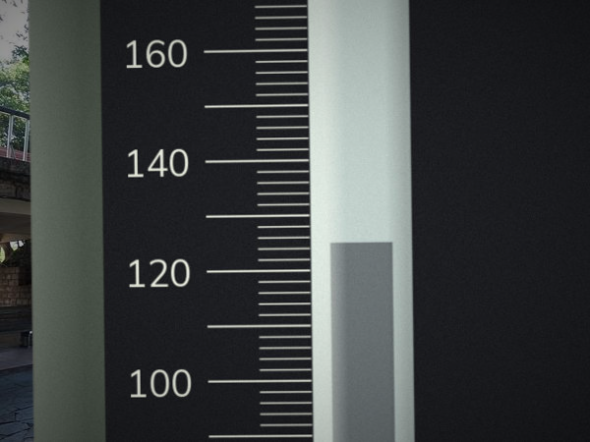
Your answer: 125mmHg
